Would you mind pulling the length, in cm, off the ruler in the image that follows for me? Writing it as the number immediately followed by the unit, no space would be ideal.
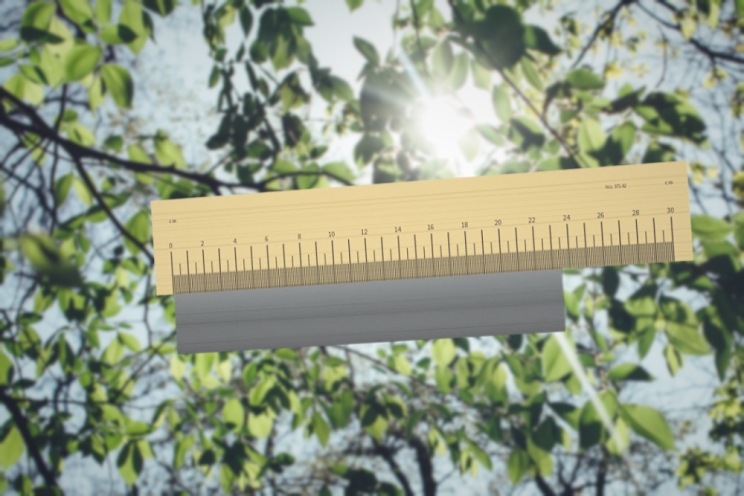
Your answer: 23.5cm
